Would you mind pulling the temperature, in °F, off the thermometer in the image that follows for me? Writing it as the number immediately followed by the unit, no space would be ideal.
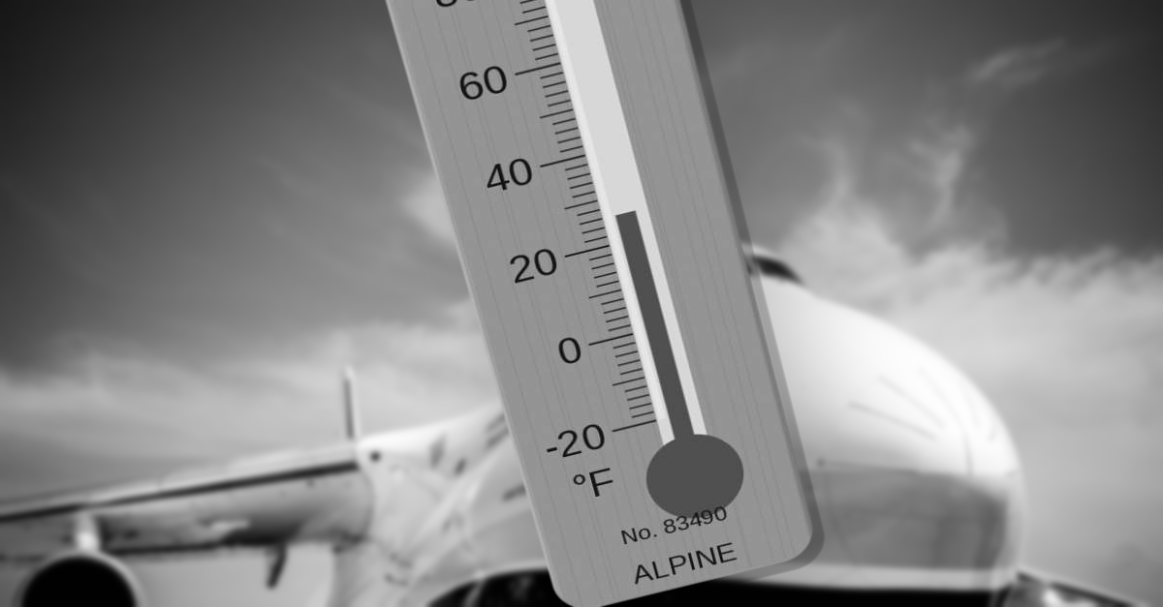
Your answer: 26°F
